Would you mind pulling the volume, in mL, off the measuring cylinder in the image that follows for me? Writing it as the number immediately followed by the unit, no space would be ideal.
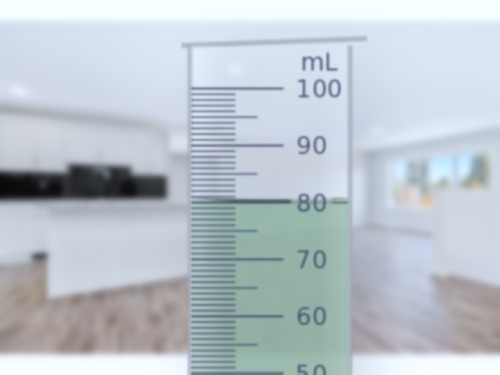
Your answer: 80mL
